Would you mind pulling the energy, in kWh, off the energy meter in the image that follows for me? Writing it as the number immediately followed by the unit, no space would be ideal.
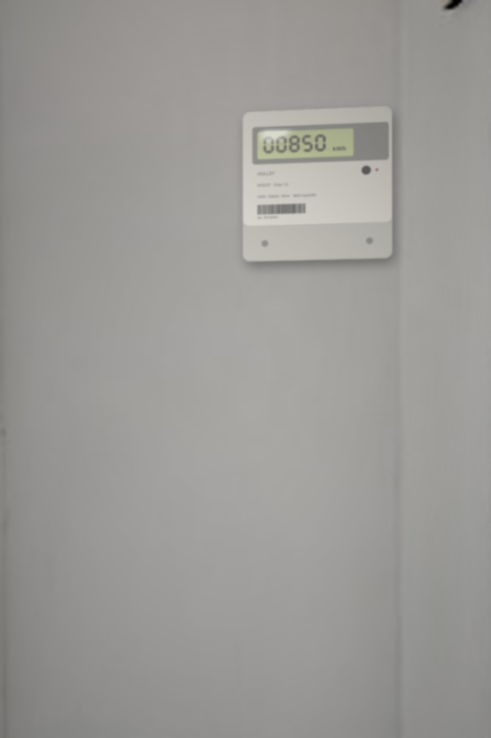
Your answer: 850kWh
